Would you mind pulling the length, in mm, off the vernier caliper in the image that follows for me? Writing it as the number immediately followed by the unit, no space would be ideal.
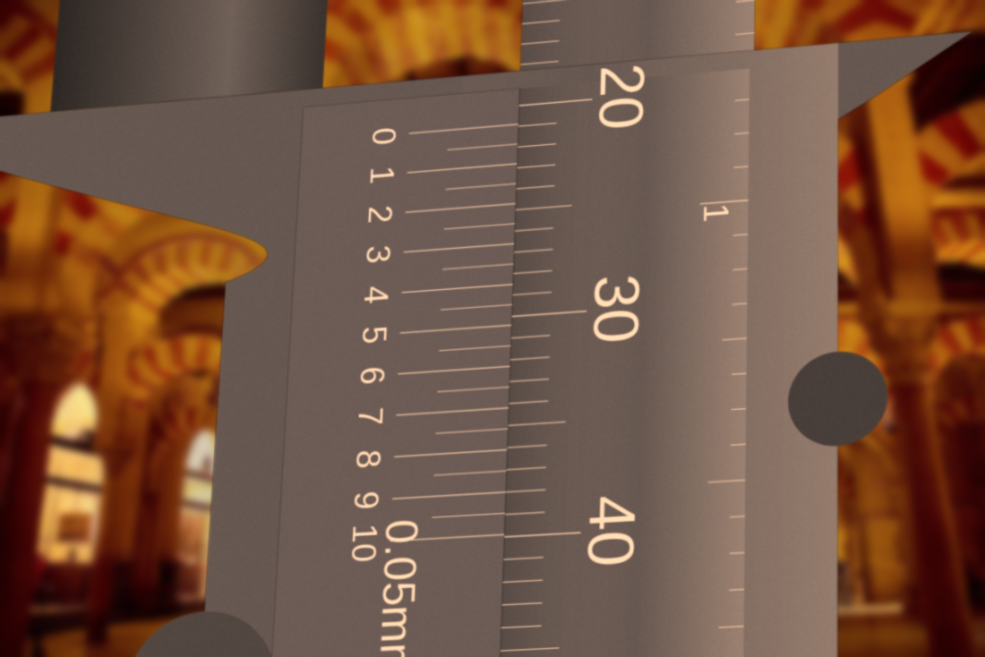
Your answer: 20.9mm
